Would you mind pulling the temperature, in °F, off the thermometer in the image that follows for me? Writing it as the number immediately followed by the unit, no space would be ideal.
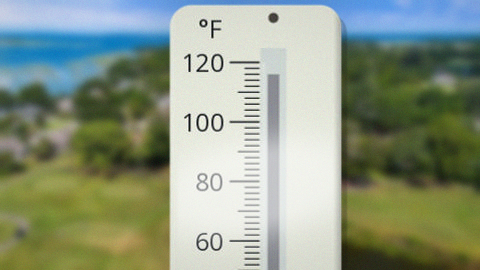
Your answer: 116°F
